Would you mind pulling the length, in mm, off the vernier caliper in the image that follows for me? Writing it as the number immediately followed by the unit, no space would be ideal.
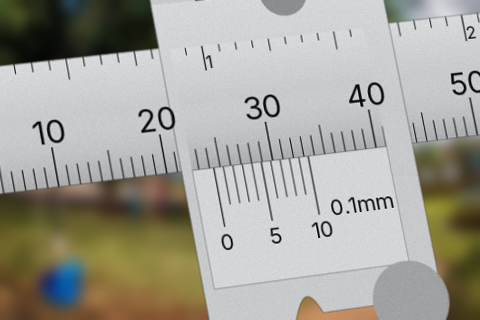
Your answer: 24.4mm
